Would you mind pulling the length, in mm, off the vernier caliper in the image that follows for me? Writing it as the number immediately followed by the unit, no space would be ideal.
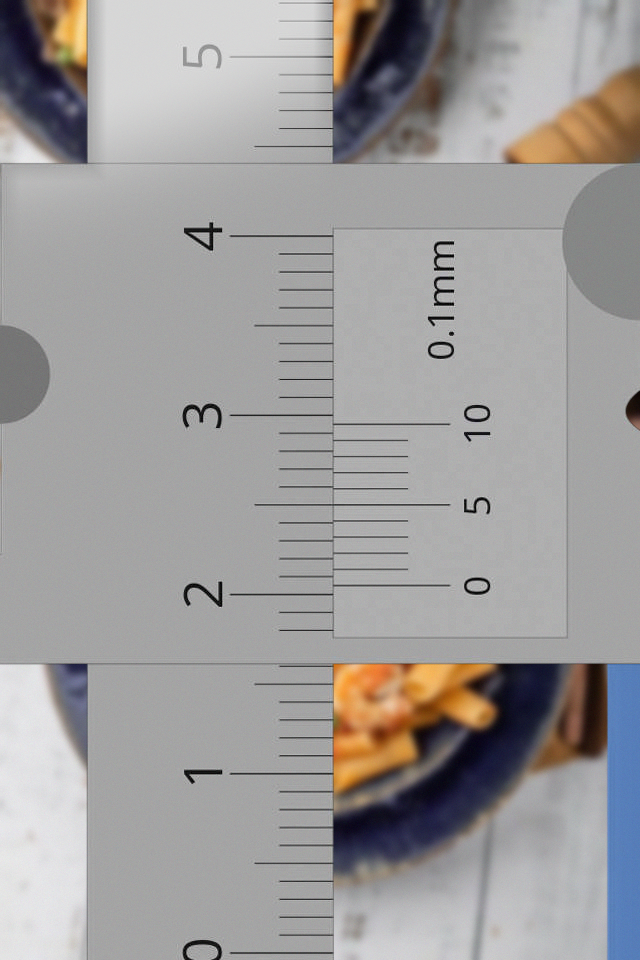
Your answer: 20.5mm
